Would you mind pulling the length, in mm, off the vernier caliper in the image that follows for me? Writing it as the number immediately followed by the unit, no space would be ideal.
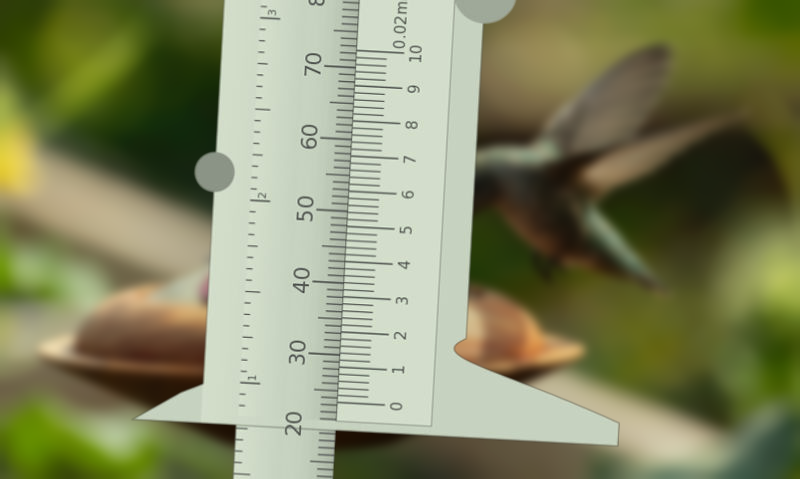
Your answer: 23.4mm
